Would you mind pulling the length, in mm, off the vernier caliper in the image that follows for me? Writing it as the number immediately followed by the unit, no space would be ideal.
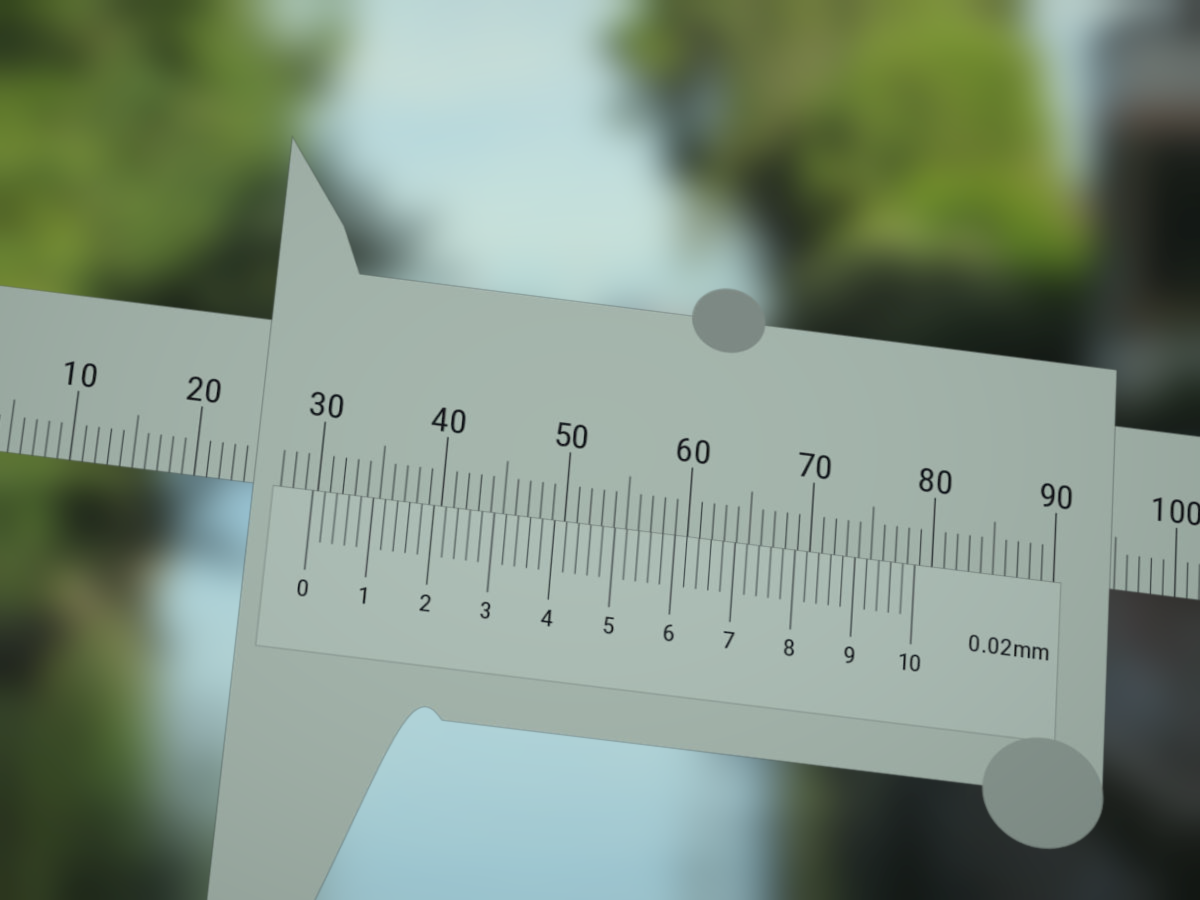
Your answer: 29.6mm
